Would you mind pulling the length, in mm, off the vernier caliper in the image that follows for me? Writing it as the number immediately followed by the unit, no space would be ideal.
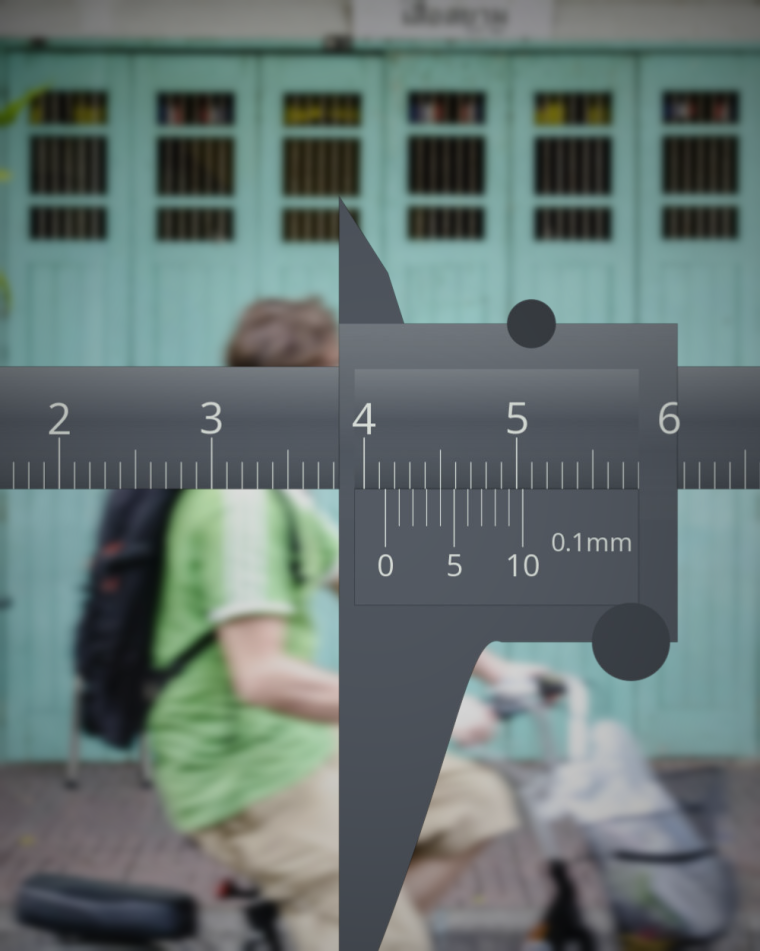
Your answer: 41.4mm
